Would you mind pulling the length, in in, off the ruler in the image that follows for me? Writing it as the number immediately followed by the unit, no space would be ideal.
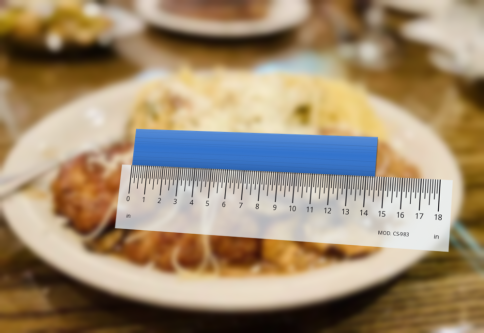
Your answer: 14.5in
